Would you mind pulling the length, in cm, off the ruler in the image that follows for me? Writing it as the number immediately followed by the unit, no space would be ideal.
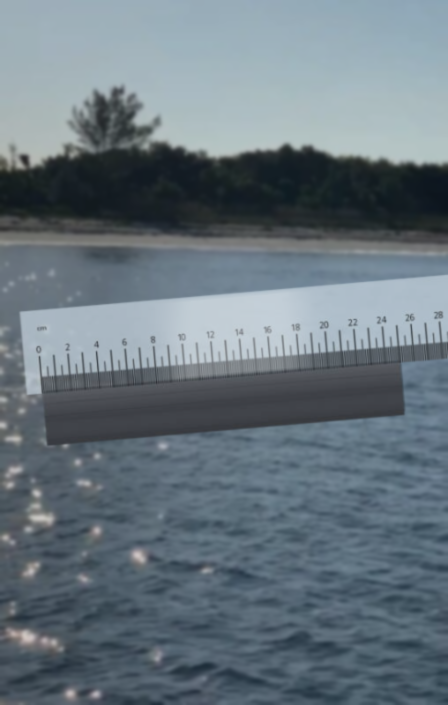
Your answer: 25cm
